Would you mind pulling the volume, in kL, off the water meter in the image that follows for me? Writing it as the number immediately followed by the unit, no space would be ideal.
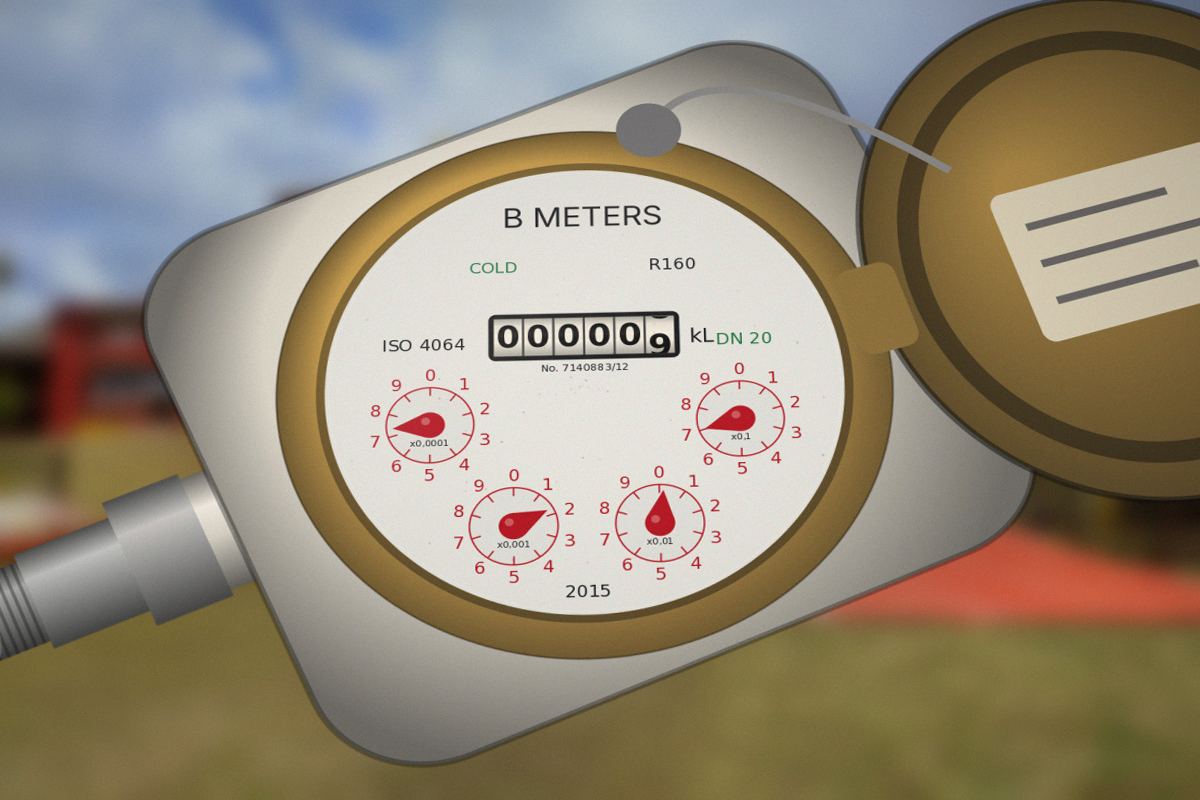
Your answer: 8.7017kL
